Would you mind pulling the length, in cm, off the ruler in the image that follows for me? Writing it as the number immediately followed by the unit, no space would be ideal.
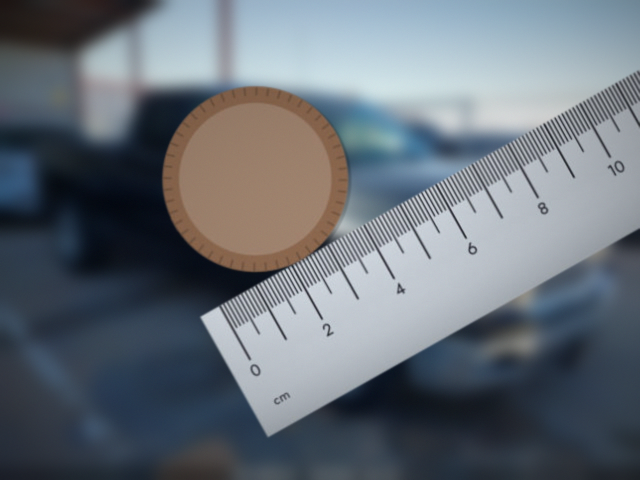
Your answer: 4.5cm
